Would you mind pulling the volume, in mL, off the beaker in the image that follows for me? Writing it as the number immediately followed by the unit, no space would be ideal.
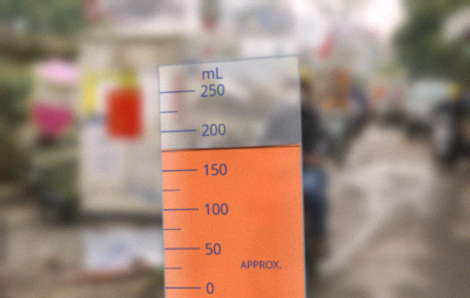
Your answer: 175mL
